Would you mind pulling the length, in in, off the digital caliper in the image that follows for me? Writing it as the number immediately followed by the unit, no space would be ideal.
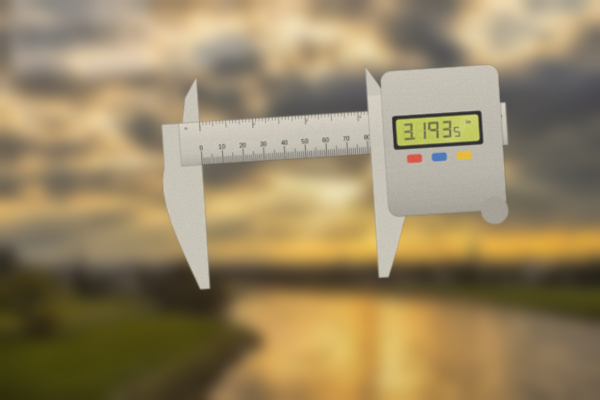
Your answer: 3.1935in
